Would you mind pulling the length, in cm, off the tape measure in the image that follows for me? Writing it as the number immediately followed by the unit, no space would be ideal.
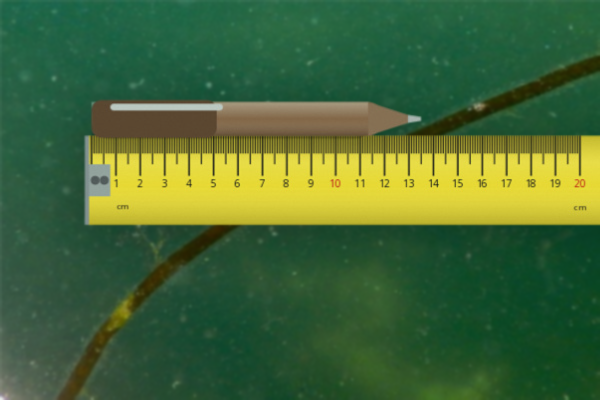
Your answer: 13.5cm
